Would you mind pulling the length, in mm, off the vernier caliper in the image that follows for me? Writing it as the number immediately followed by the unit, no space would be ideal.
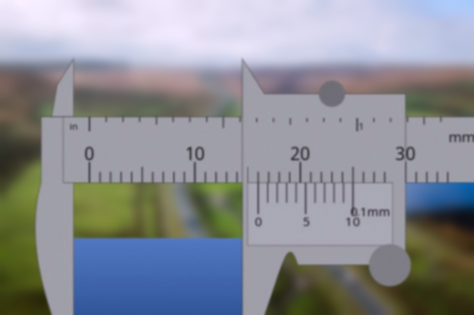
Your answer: 16.0mm
